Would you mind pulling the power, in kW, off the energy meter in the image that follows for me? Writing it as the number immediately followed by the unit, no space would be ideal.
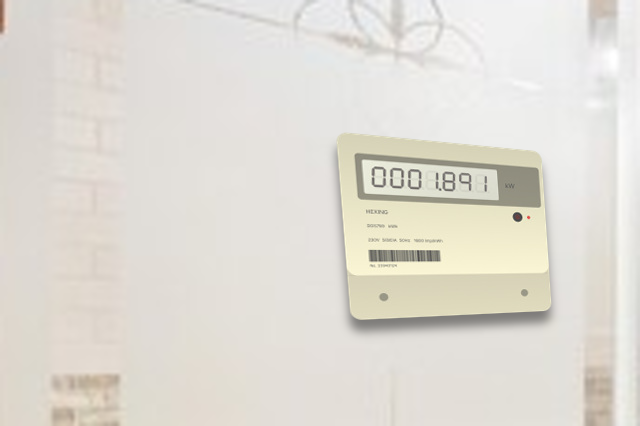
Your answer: 1.891kW
